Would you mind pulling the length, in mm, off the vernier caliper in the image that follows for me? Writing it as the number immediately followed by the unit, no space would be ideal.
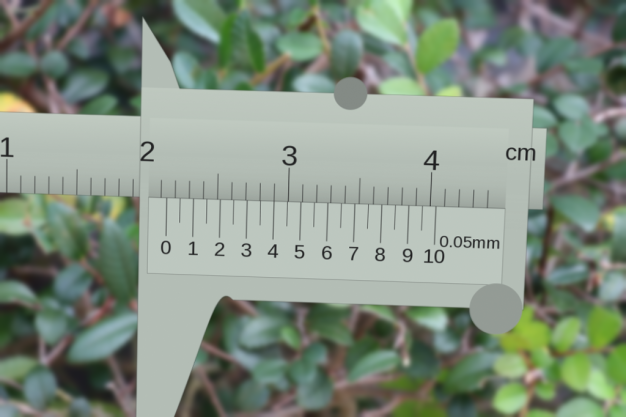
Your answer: 21.4mm
